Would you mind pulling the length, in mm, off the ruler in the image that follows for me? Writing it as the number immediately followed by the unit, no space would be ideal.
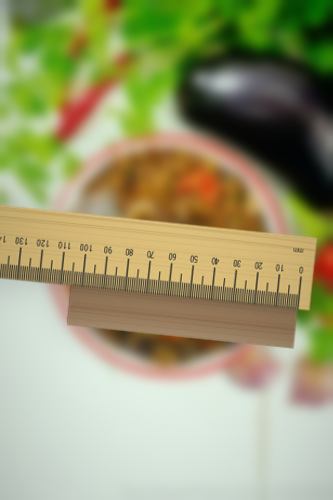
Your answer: 105mm
